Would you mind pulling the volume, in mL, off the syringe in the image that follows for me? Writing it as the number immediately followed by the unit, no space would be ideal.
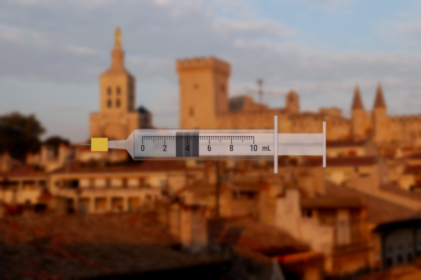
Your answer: 3mL
